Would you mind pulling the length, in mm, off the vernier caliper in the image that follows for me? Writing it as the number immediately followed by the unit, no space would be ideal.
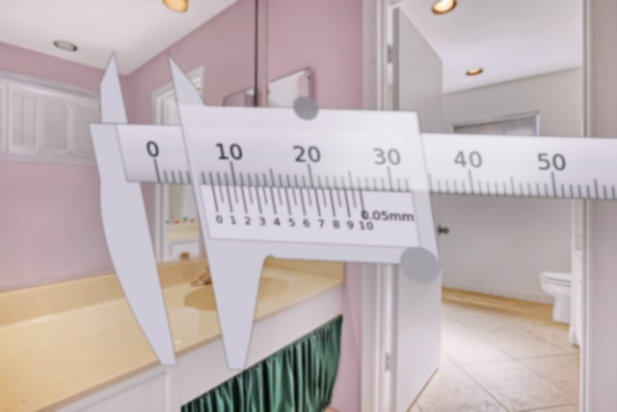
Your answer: 7.0mm
